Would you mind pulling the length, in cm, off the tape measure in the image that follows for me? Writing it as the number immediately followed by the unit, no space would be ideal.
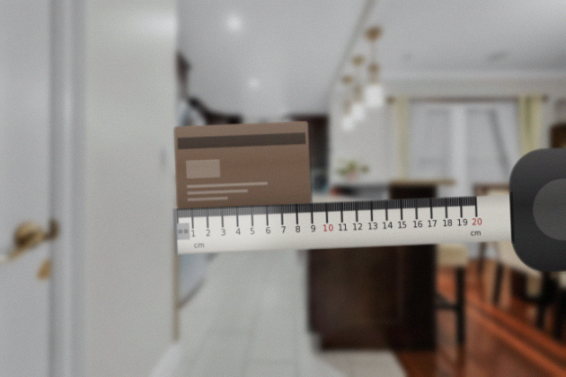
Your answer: 9cm
